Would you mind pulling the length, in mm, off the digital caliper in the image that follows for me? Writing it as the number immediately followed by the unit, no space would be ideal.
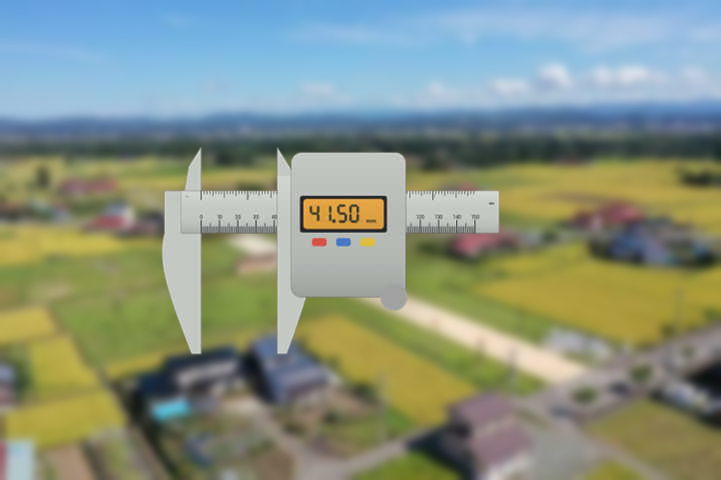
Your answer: 41.50mm
